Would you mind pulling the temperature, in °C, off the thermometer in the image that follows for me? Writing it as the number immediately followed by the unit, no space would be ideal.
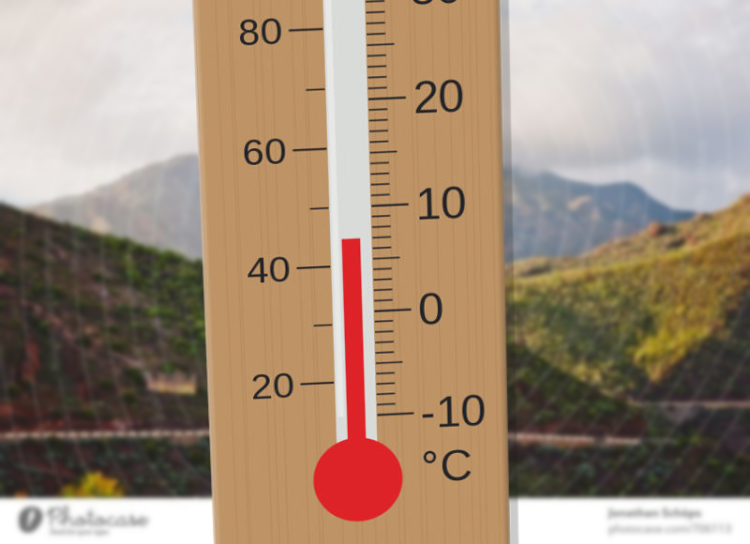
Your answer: 7°C
